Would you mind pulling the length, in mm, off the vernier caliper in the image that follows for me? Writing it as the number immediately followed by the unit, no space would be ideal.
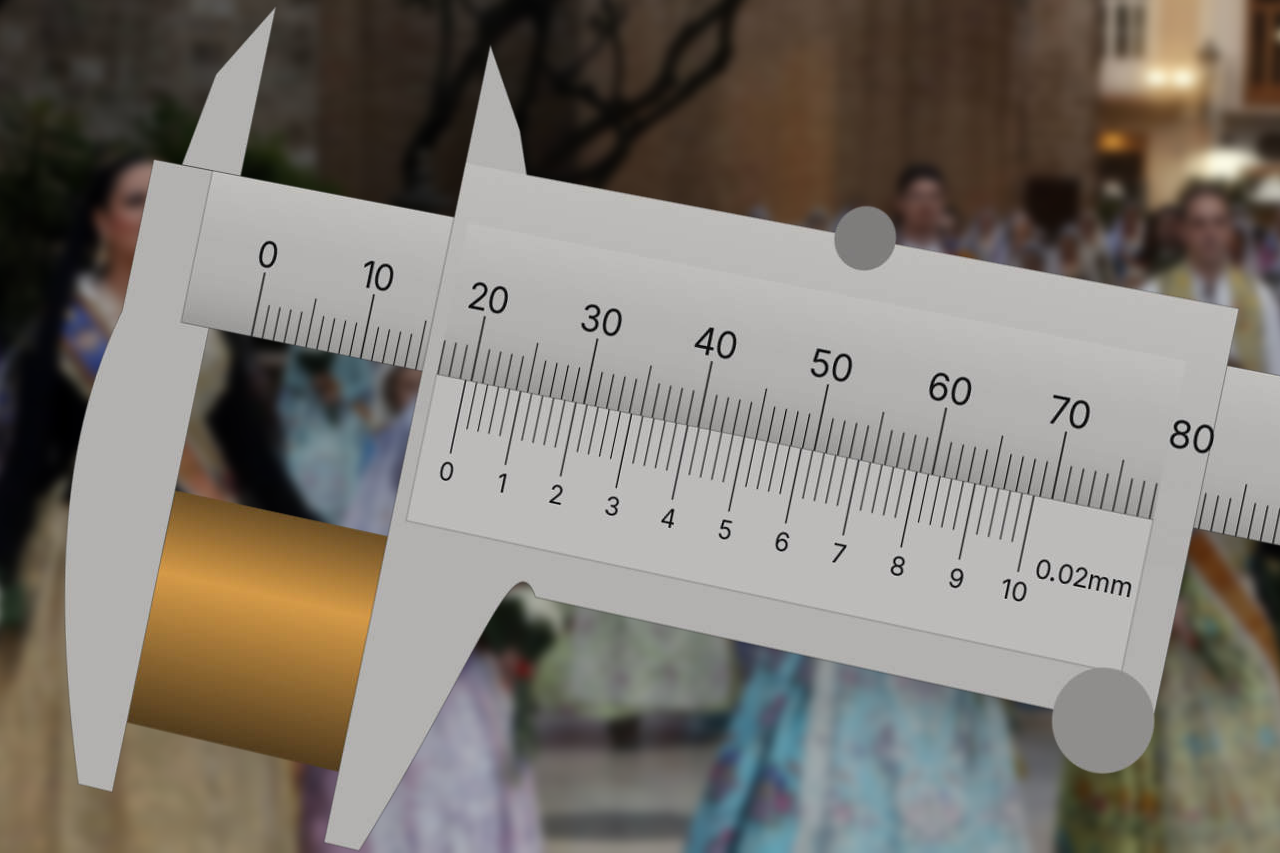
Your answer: 19.5mm
